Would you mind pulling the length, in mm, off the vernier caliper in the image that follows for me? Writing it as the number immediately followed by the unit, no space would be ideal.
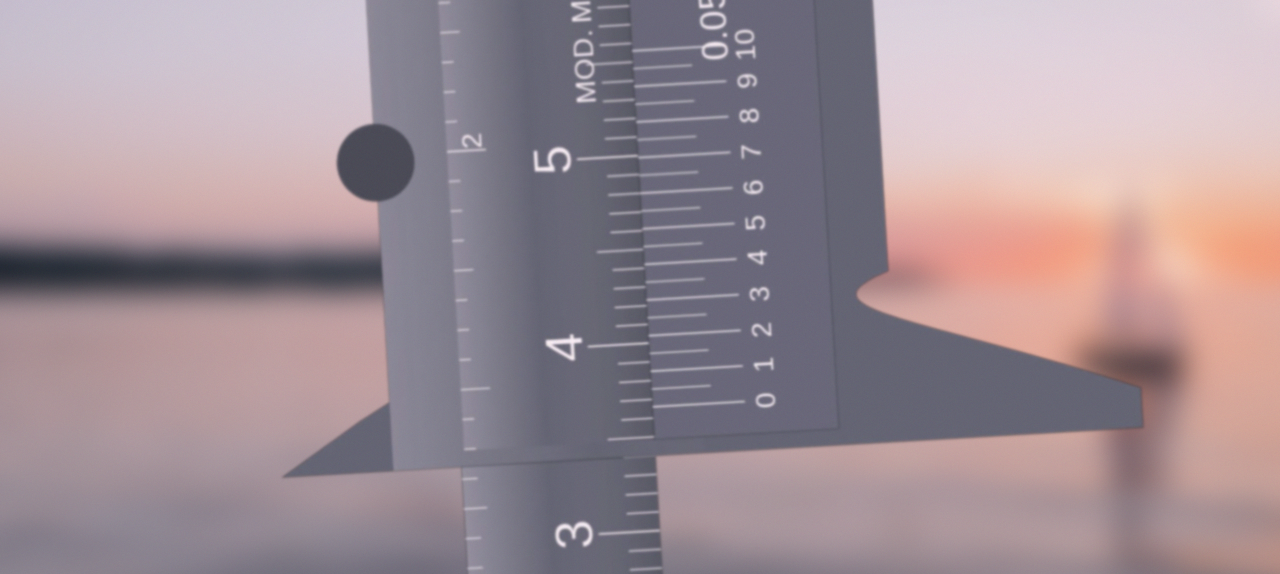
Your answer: 36.6mm
